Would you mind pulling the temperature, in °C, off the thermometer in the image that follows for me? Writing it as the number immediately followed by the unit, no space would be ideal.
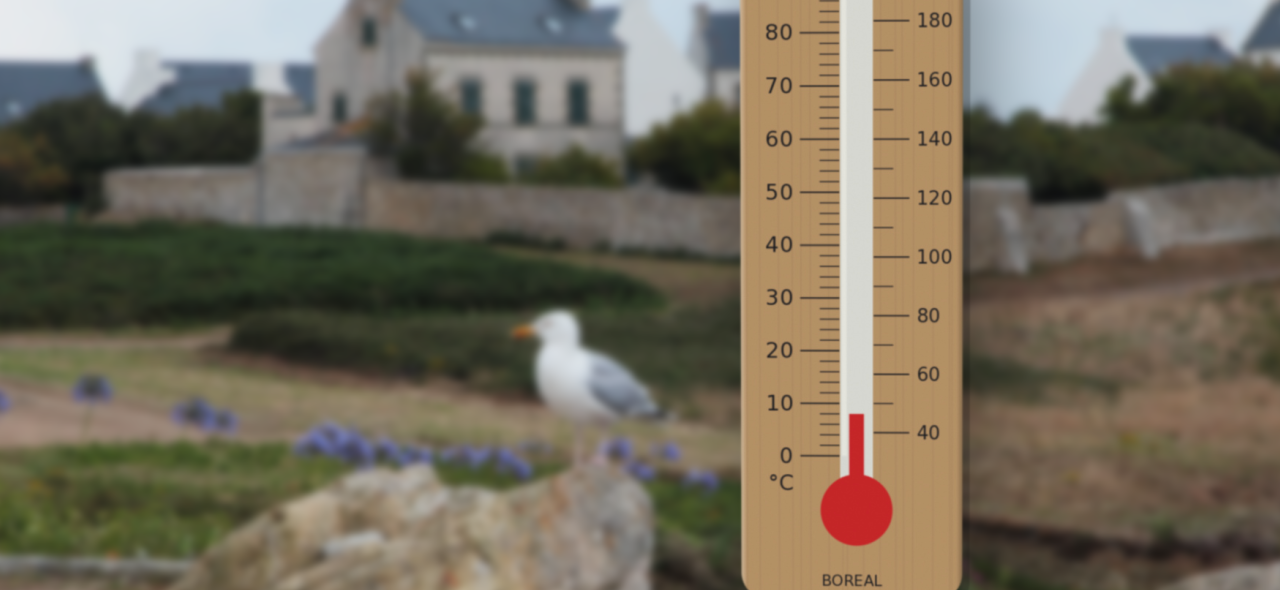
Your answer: 8°C
